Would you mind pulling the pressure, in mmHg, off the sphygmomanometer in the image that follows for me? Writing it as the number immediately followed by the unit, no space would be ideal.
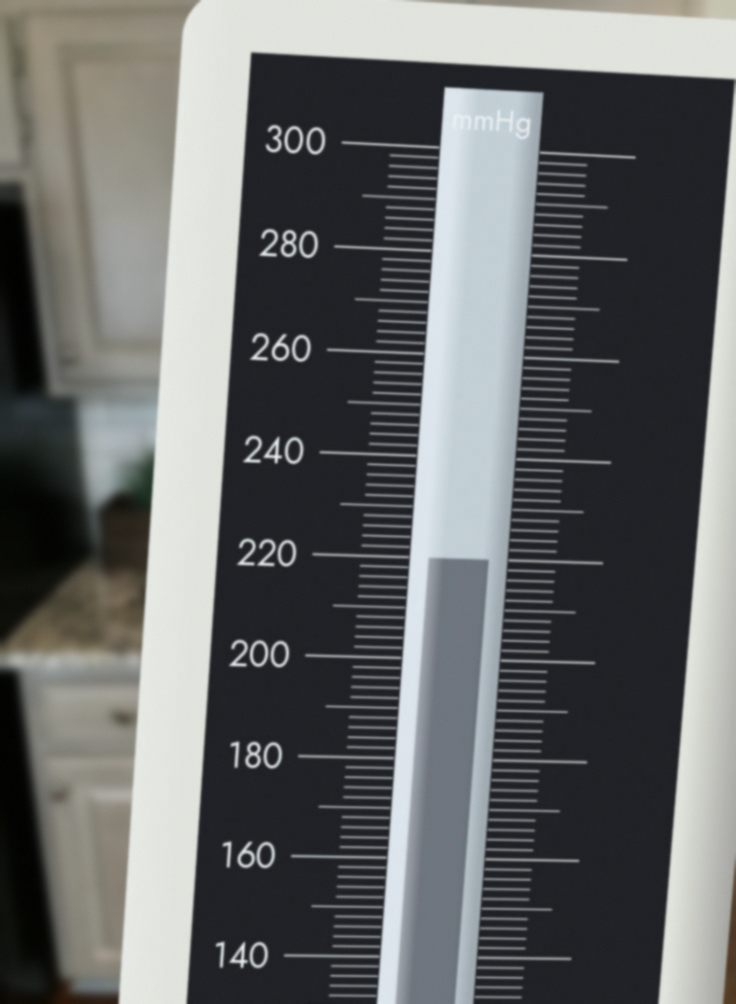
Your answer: 220mmHg
